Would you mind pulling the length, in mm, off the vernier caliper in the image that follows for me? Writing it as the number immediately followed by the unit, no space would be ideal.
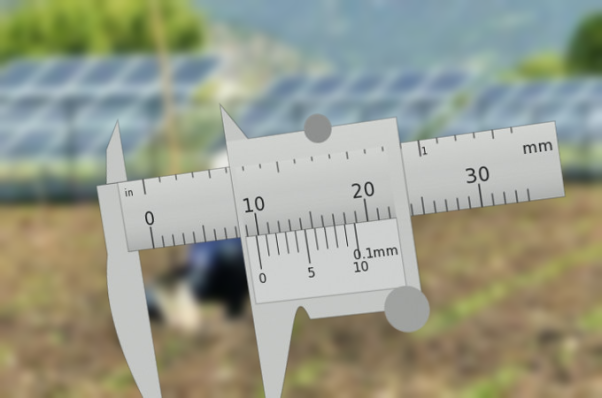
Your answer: 9.8mm
